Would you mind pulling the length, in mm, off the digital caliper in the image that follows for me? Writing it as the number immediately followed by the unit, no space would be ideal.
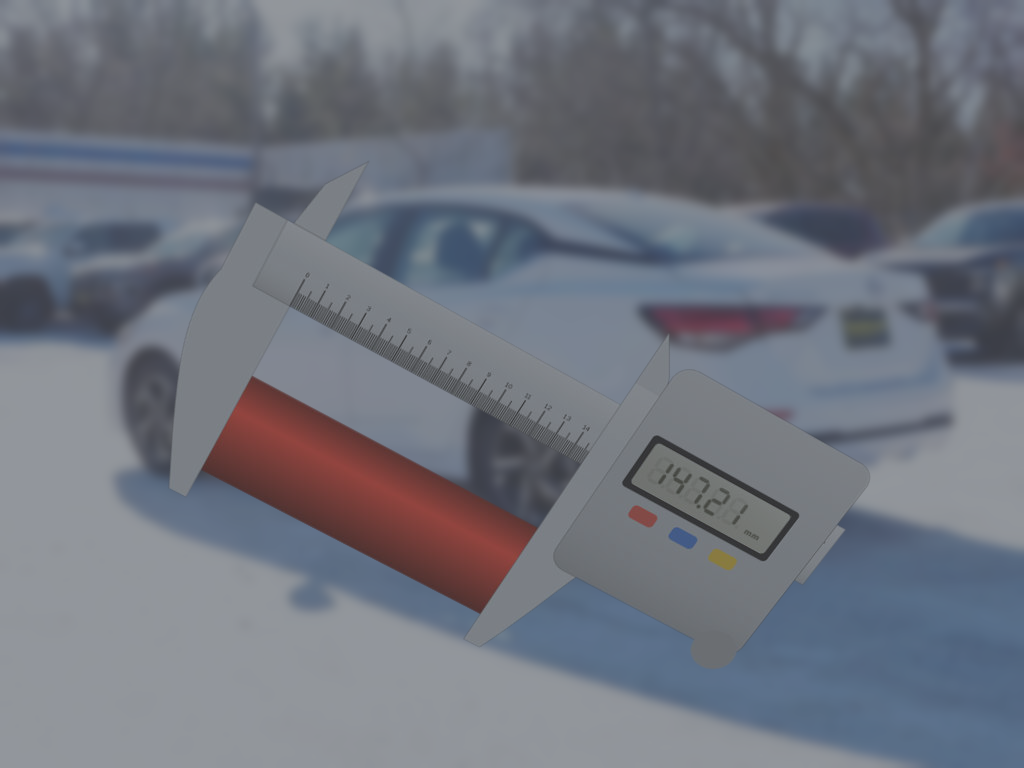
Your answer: 147.21mm
